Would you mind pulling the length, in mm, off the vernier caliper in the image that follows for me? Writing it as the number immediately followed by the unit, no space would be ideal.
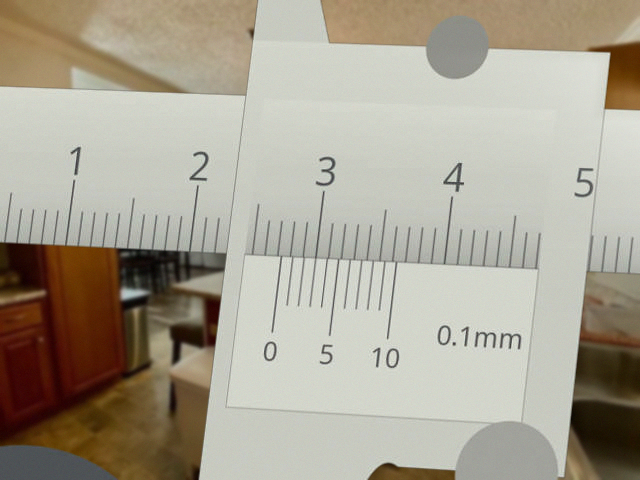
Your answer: 27.3mm
